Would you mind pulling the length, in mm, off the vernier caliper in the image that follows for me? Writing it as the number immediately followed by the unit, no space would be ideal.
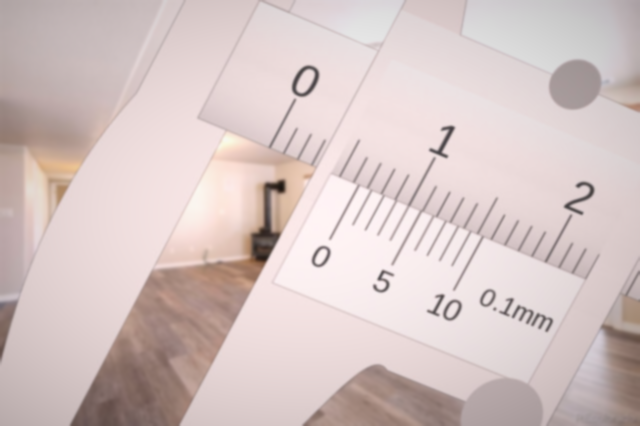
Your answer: 6.4mm
